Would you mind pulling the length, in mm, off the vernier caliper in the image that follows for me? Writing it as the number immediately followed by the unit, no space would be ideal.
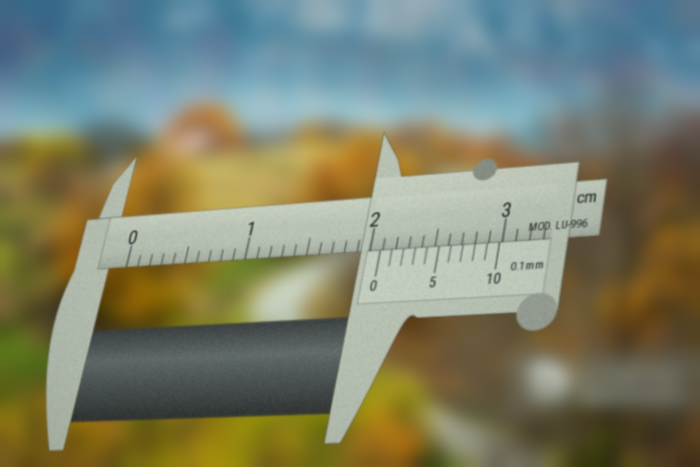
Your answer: 20.8mm
